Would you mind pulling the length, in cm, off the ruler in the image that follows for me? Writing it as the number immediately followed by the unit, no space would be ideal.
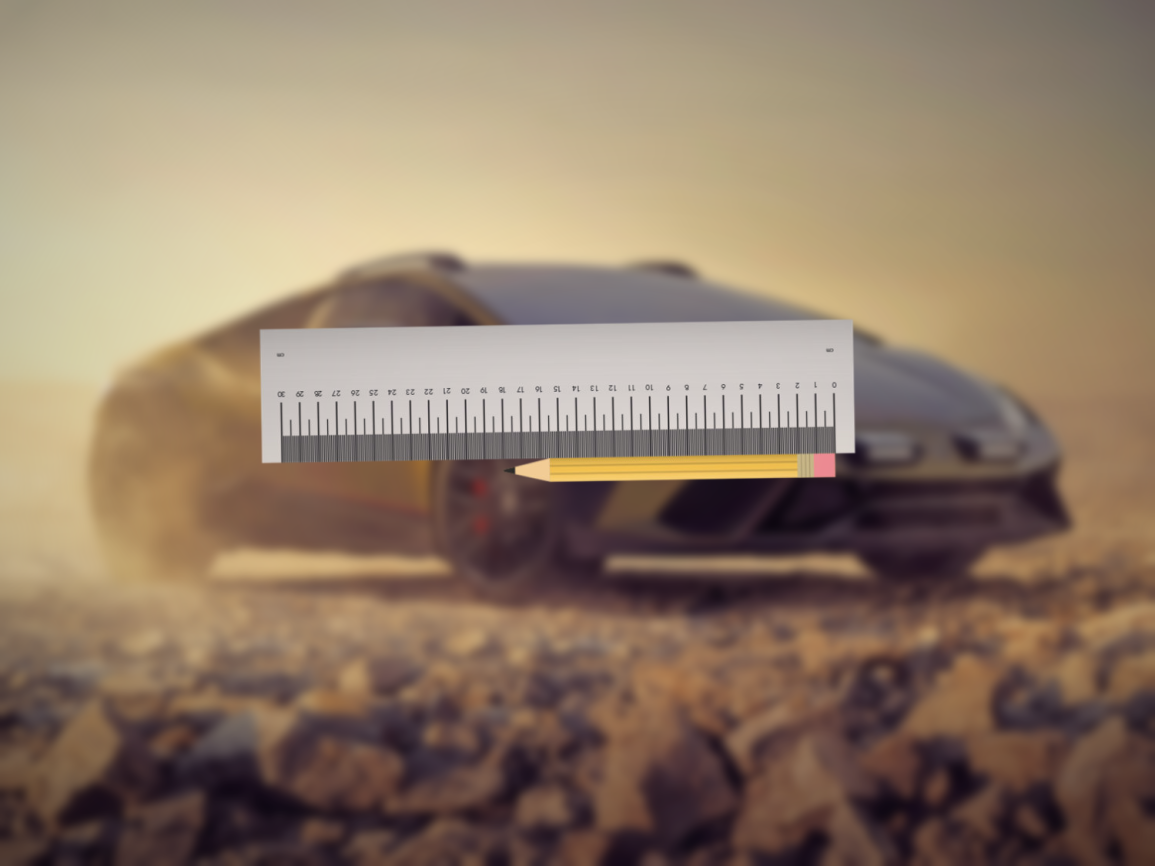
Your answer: 18cm
